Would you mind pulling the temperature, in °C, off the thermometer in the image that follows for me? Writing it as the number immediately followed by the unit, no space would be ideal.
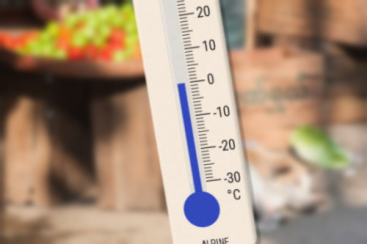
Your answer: 0°C
